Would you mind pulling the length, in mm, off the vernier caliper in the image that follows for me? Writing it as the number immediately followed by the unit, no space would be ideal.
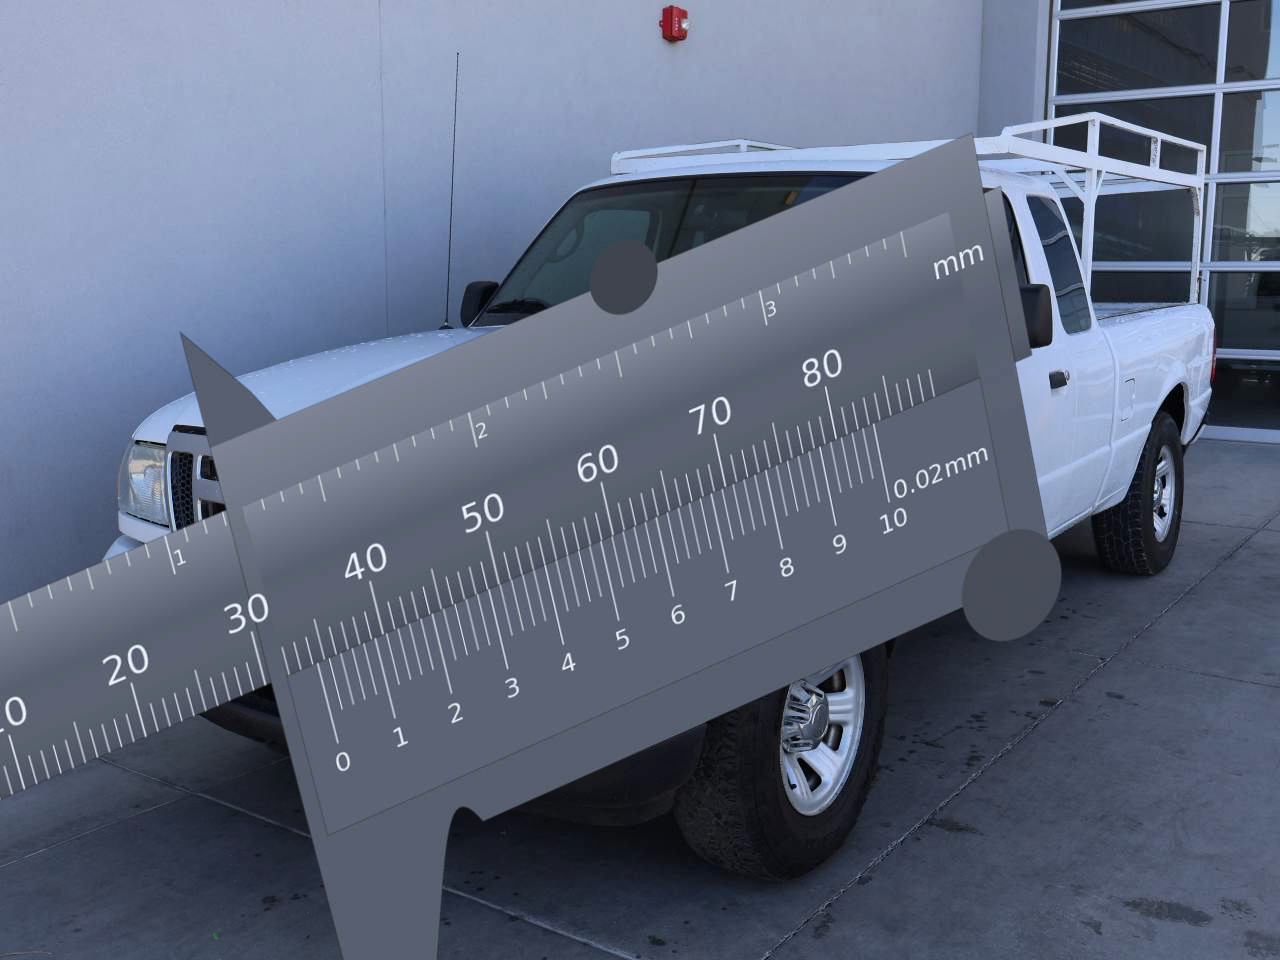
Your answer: 34.4mm
